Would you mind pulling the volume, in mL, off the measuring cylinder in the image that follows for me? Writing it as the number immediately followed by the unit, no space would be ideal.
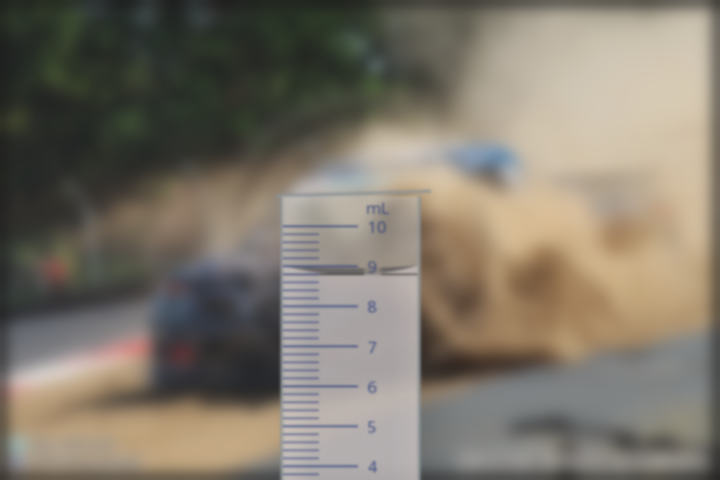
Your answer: 8.8mL
